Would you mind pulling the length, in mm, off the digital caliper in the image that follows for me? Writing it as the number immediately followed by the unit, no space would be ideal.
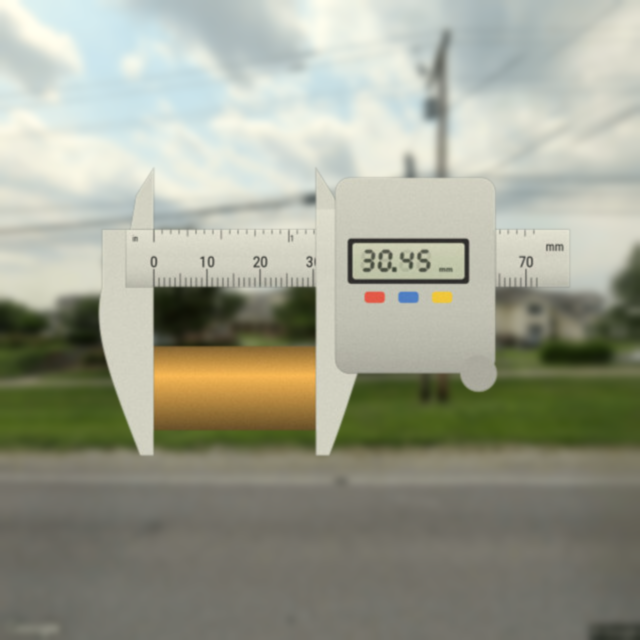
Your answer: 30.45mm
